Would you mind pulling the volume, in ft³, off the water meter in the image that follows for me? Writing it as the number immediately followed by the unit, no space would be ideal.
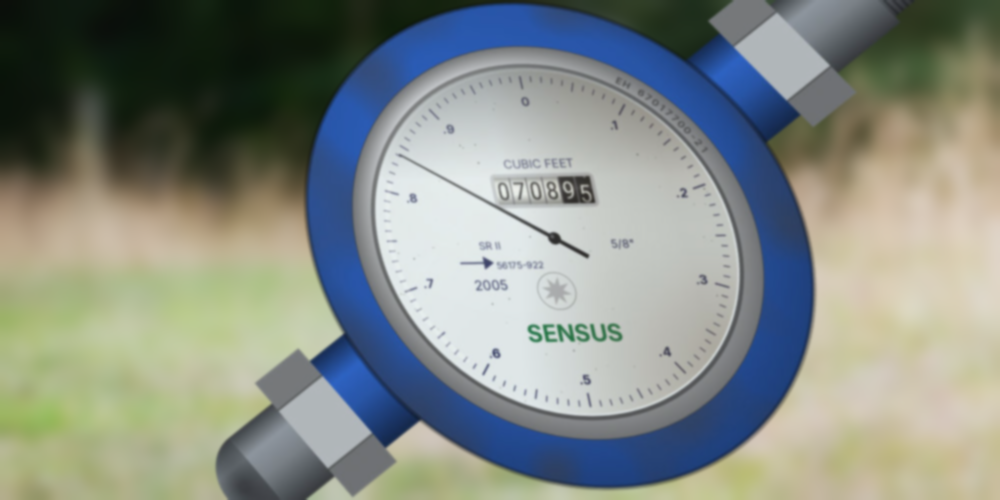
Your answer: 70894.84ft³
